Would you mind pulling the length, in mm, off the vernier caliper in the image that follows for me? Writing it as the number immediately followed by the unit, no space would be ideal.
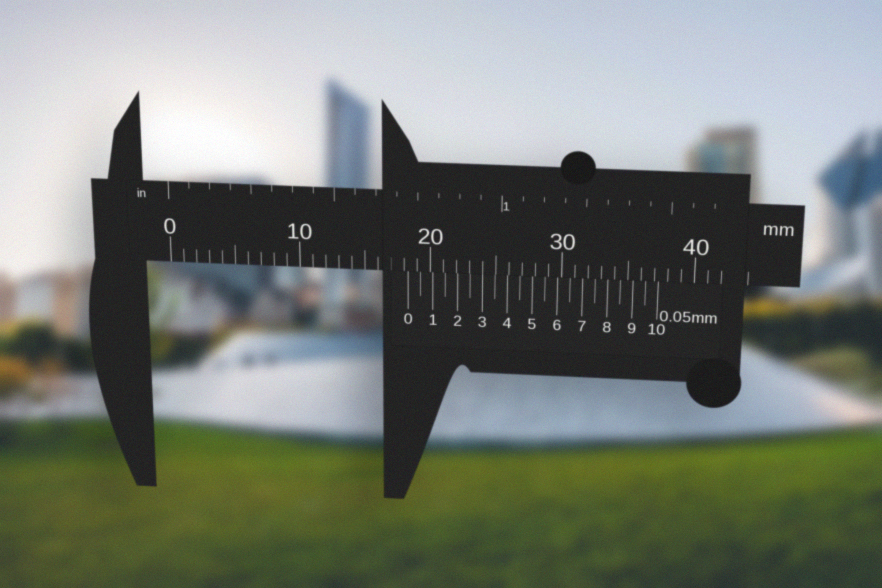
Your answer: 18.3mm
